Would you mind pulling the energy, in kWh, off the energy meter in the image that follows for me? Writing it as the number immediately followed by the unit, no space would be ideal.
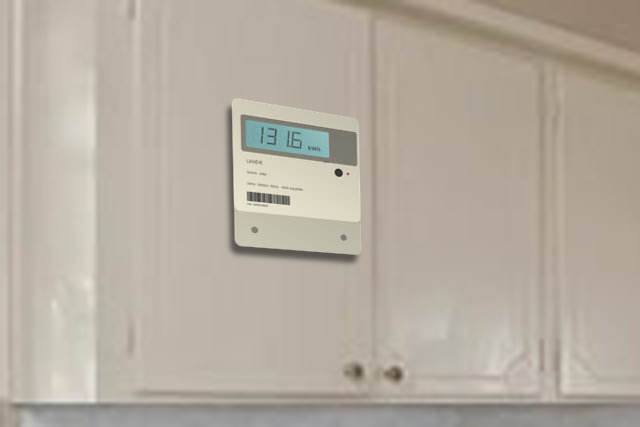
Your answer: 131.6kWh
